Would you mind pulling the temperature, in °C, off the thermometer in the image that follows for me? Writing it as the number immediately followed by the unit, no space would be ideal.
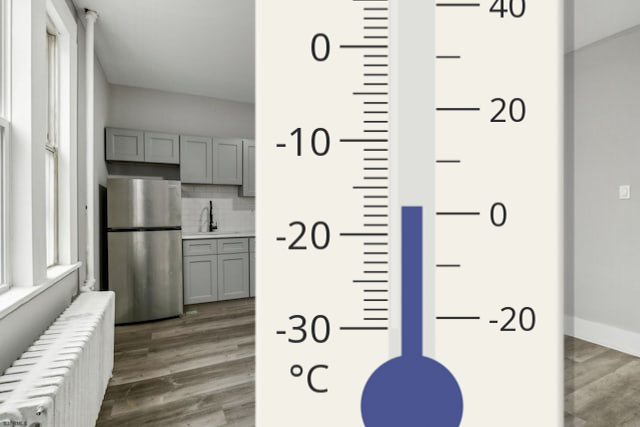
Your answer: -17°C
